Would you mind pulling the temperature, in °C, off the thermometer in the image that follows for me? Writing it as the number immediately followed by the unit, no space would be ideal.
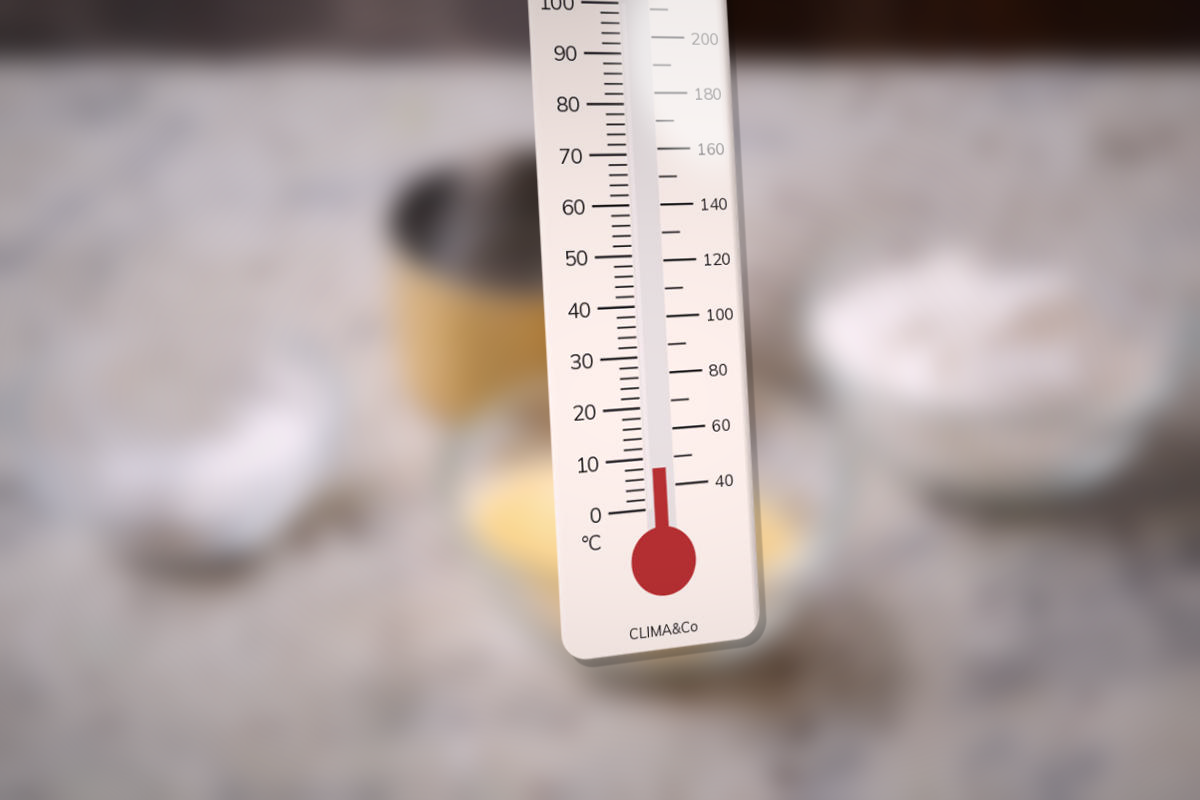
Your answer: 8°C
